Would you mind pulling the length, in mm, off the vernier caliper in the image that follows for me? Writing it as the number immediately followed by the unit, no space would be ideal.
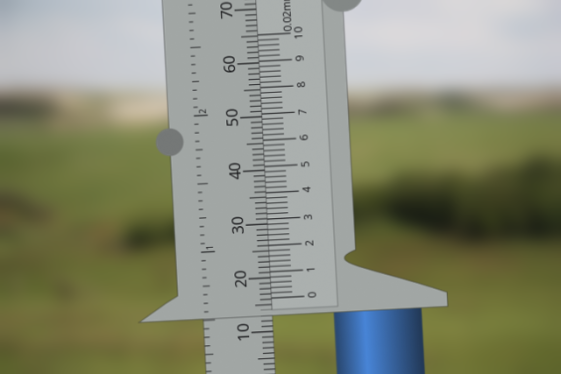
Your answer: 16.2mm
